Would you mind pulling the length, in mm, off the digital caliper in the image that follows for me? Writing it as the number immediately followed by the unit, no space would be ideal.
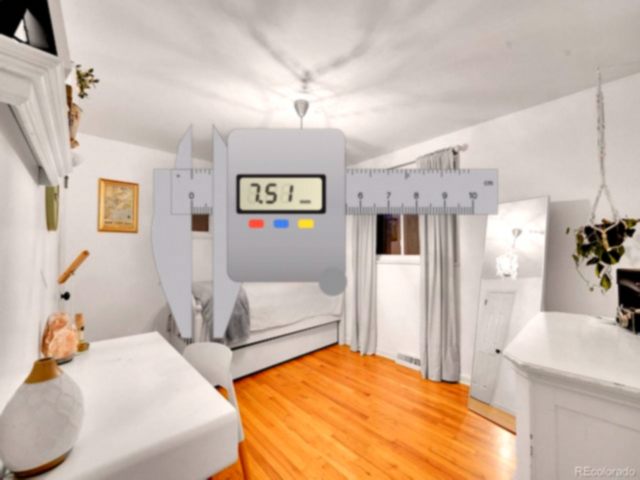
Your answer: 7.51mm
